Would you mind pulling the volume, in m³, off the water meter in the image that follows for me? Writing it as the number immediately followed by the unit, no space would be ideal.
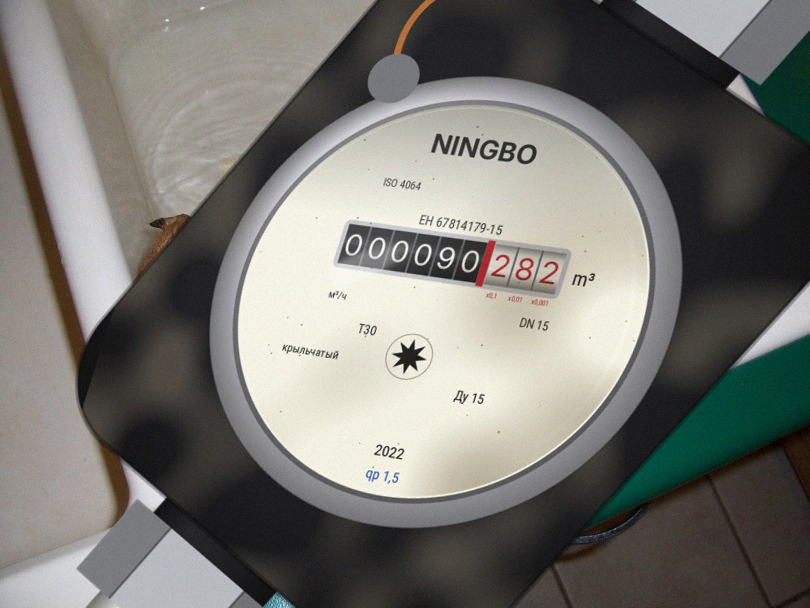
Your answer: 90.282m³
